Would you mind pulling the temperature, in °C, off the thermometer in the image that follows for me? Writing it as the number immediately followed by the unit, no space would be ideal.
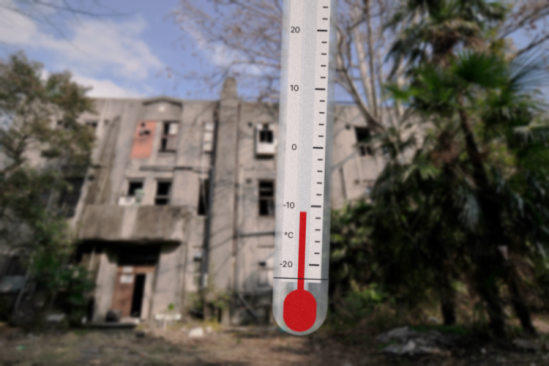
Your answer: -11°C
